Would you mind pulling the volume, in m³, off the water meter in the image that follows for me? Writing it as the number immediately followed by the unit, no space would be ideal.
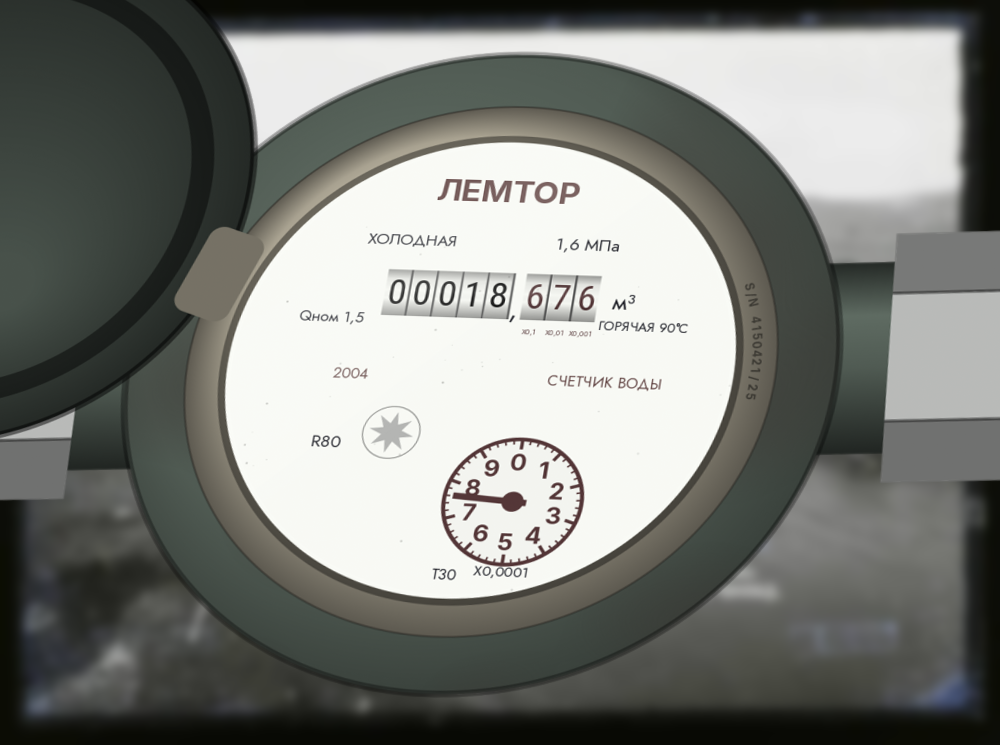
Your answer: 18.6767m³
